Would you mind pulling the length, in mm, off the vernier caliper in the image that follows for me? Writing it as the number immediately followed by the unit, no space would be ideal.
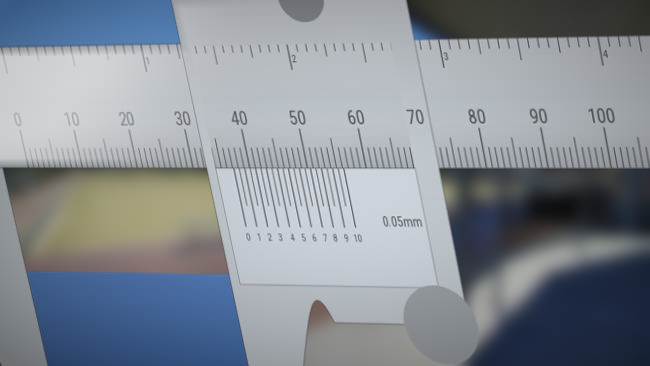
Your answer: 37.2mm
